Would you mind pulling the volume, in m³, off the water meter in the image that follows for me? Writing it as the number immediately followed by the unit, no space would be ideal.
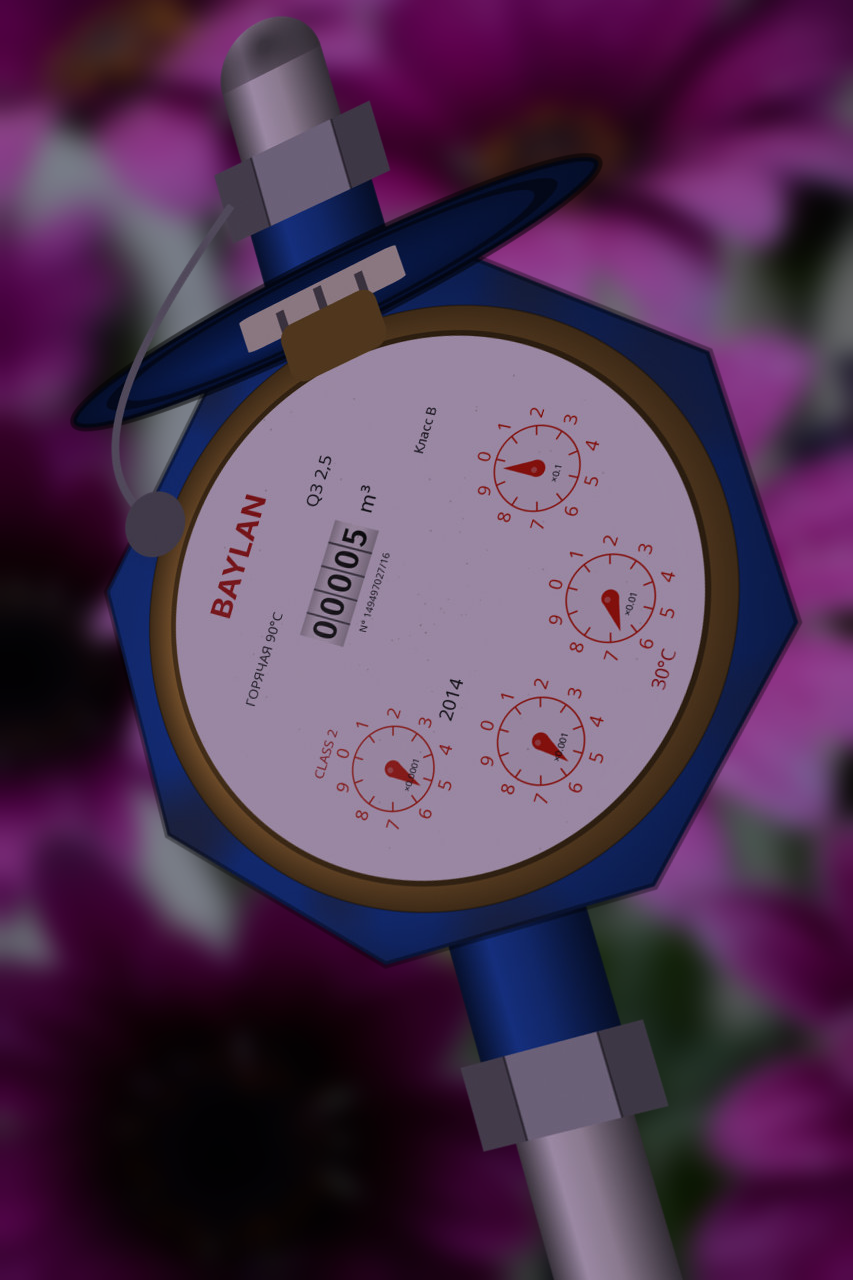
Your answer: 4.9655m³
